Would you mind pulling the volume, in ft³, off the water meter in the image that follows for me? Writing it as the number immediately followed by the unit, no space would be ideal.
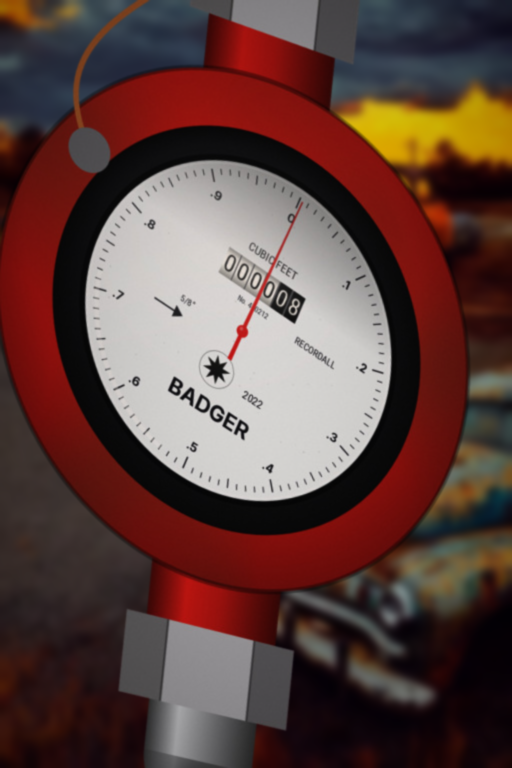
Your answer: 8.00ft³
